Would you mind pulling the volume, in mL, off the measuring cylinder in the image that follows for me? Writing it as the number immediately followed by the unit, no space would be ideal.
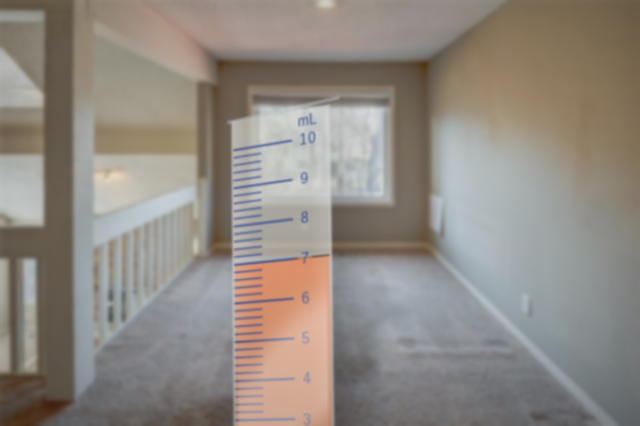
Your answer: 7mL
